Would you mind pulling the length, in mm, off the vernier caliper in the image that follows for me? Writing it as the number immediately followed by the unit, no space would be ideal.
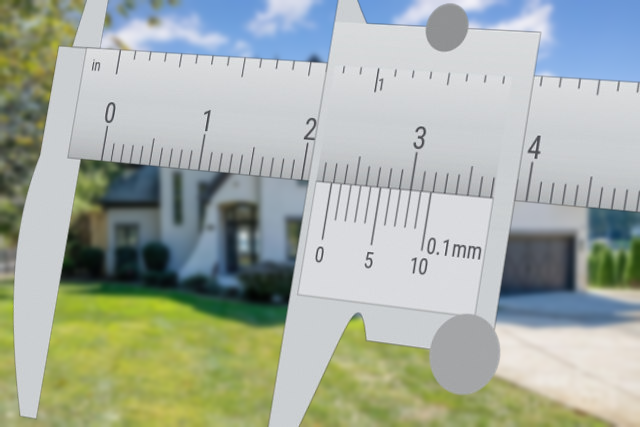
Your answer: 22.8mm
